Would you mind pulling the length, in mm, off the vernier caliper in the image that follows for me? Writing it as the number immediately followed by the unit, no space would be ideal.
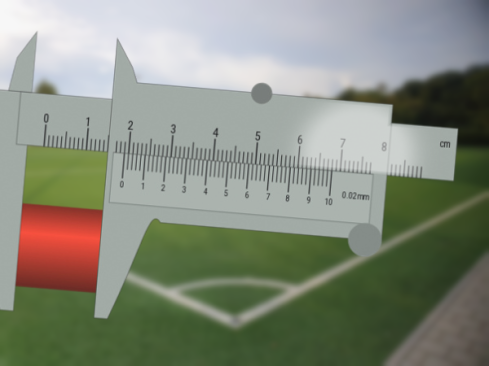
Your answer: 19.0mm
